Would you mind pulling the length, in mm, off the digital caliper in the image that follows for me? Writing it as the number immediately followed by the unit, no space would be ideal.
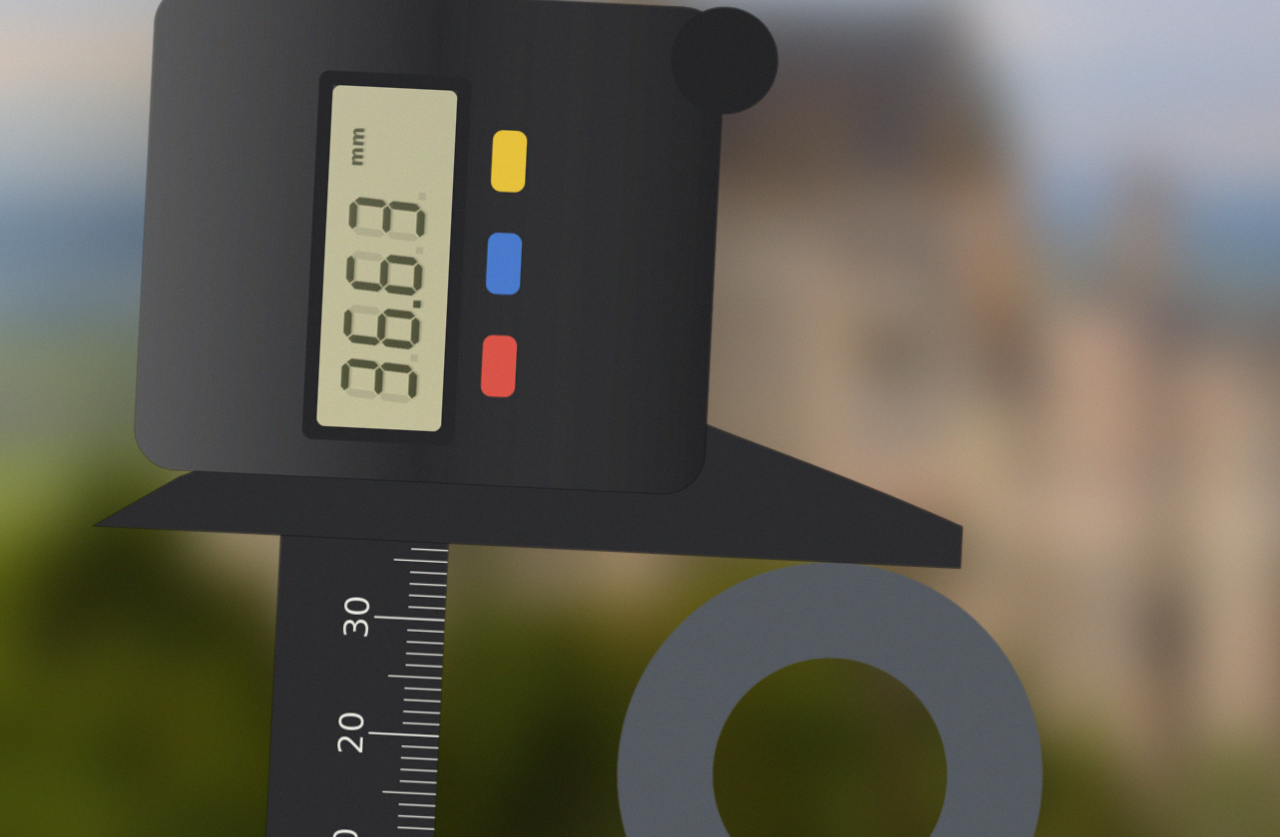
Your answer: 36.63mm
